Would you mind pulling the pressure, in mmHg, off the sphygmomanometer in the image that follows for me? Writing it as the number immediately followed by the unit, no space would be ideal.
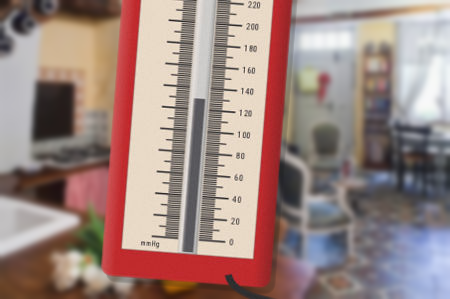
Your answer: 130mmHg
